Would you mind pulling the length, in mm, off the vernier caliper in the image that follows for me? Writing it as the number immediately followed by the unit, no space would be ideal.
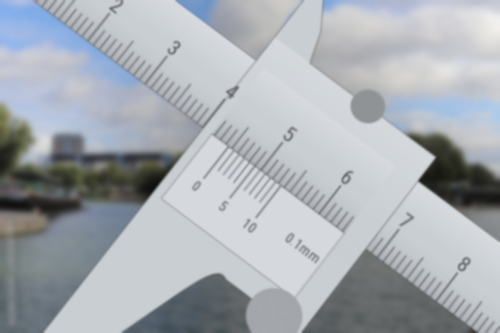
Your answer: 44.5mm
